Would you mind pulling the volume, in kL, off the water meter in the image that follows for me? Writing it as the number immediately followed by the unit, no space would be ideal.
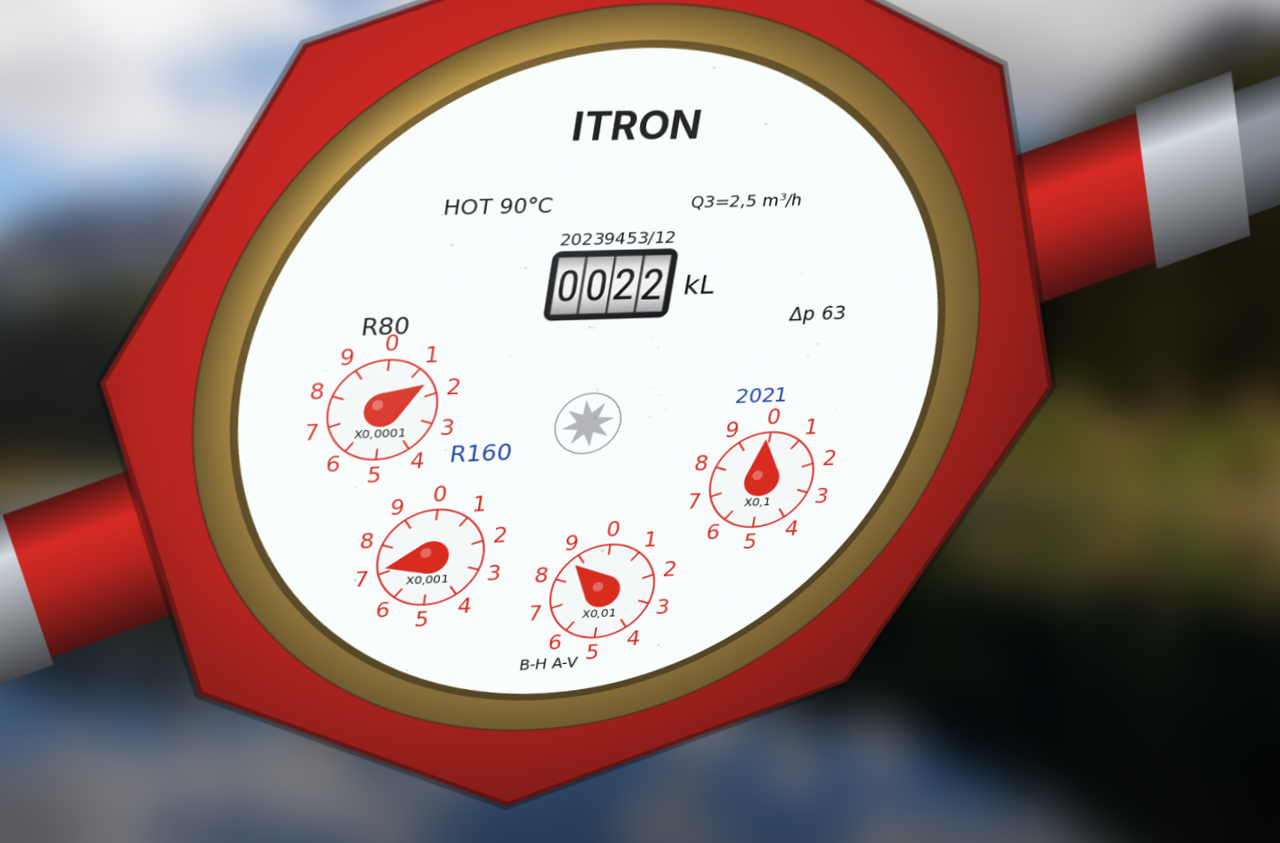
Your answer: 21.9871kL
